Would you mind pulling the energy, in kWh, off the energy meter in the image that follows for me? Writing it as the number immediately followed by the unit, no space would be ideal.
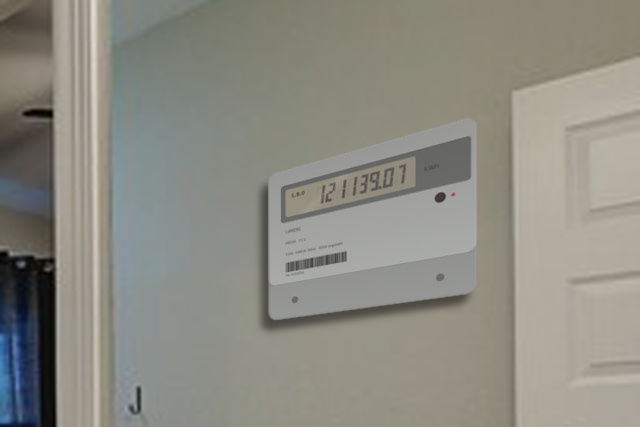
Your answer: 121139.07kWh
